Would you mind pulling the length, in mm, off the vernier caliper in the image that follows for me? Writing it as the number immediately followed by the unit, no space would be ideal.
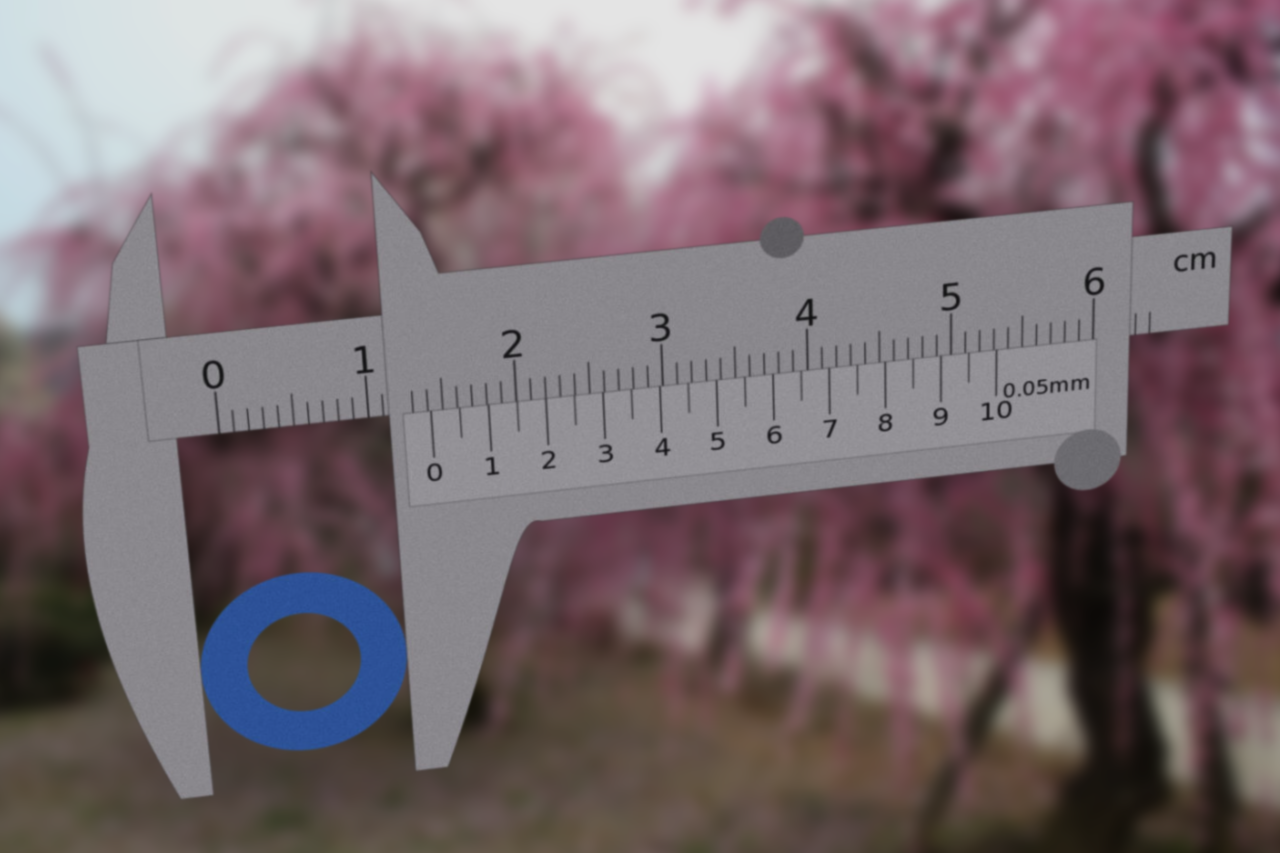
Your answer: 14.2mm
